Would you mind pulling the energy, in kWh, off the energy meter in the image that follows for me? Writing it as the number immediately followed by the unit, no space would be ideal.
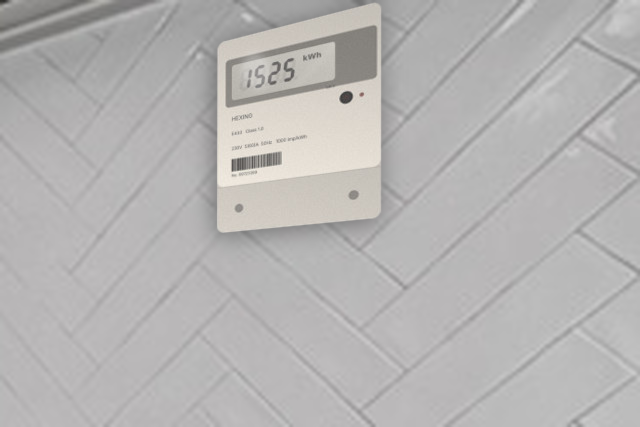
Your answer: 1525kWh
